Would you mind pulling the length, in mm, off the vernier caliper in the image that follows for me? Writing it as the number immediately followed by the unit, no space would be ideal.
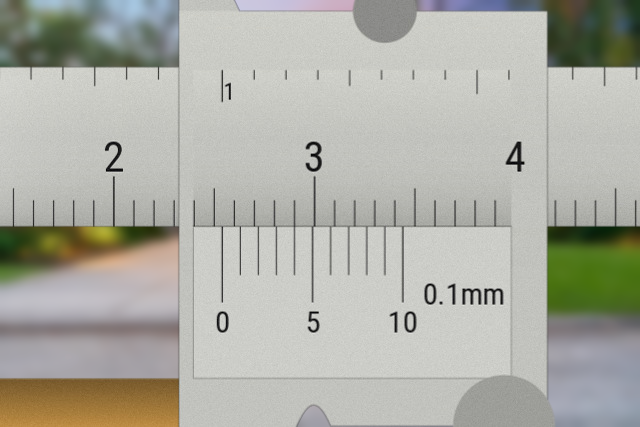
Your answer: 25.4mm
